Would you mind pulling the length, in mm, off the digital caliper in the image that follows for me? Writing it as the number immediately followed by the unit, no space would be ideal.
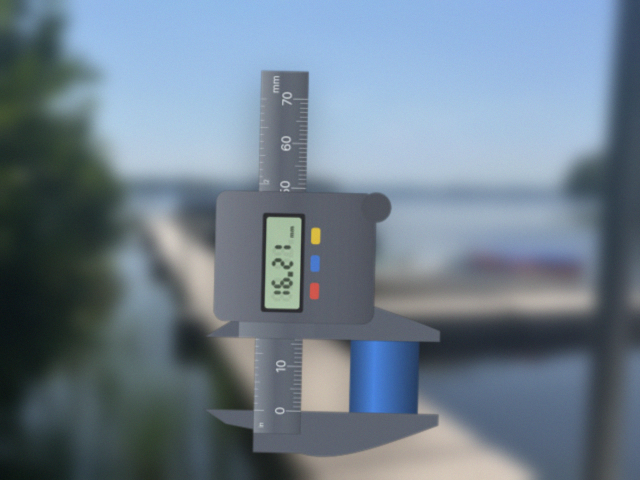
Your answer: 16.21mm
